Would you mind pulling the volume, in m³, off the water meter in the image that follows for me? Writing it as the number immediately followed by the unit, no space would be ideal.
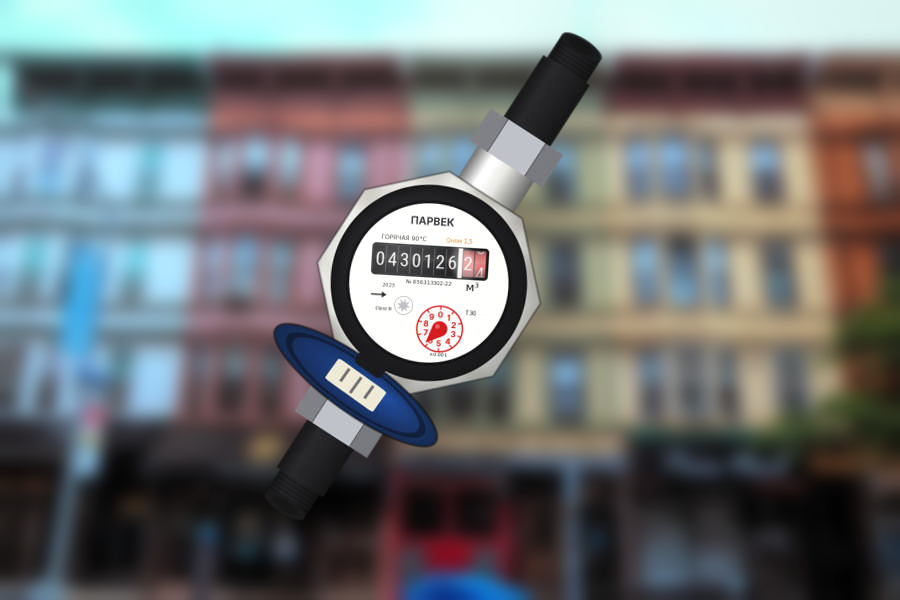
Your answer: 430126.236m³
